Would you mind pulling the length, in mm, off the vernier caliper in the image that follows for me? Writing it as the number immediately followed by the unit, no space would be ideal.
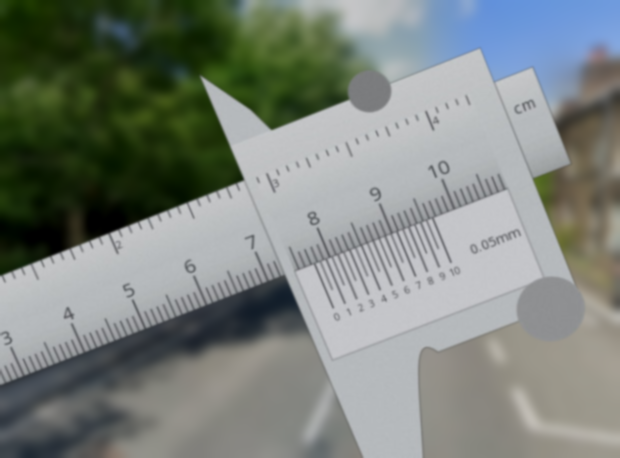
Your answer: 77.5mm
